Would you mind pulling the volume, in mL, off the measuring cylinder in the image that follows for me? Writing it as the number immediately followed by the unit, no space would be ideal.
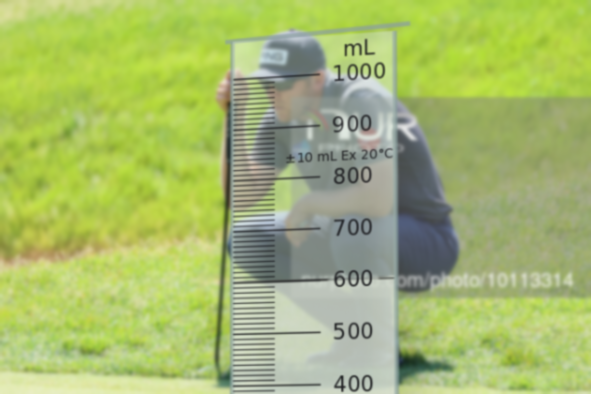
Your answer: 600mL
